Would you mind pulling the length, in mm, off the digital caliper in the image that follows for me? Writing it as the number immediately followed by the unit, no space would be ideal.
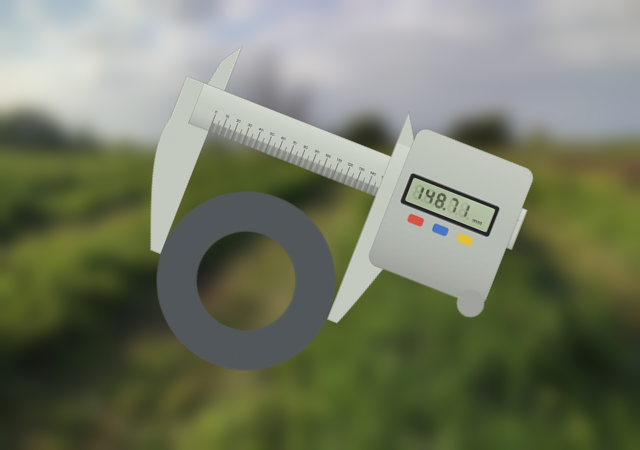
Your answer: 148.71mm
